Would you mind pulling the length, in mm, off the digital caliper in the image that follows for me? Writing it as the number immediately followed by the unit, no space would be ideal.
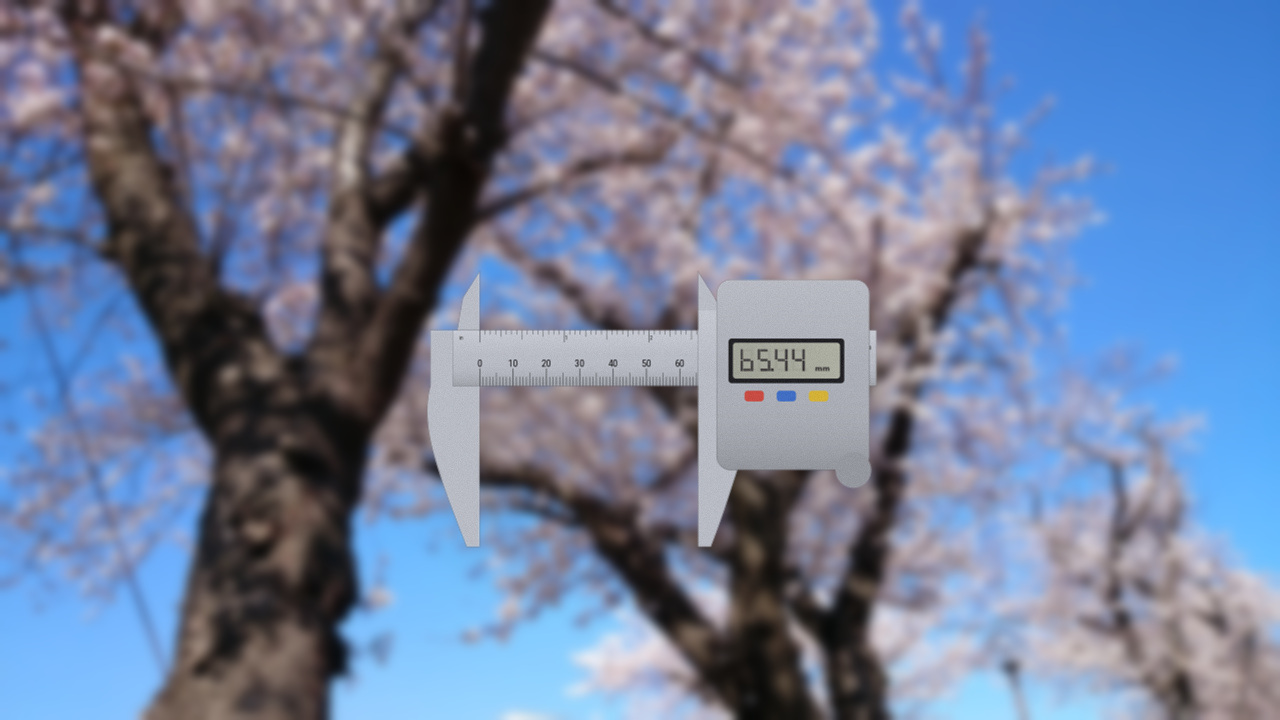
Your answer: 65.44mm
